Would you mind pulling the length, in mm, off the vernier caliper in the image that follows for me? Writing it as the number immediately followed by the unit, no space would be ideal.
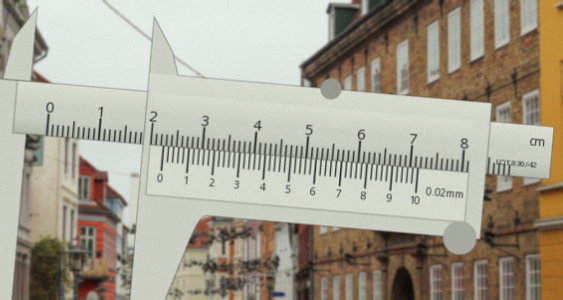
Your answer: 22.5mm
